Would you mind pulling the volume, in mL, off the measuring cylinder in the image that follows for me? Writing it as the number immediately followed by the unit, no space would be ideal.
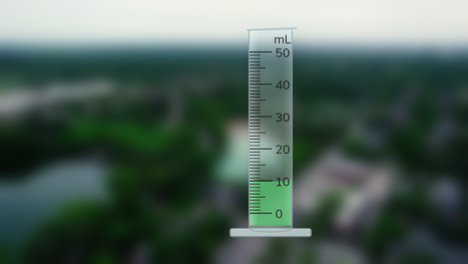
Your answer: 10mL
